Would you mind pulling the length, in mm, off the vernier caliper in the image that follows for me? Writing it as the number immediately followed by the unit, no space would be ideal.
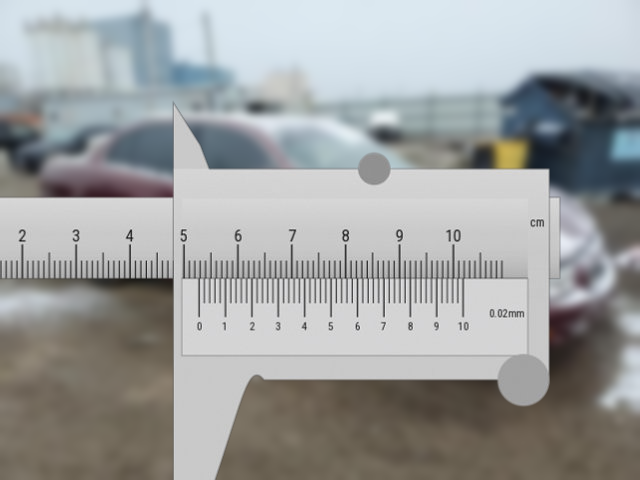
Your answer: 52.8mm
